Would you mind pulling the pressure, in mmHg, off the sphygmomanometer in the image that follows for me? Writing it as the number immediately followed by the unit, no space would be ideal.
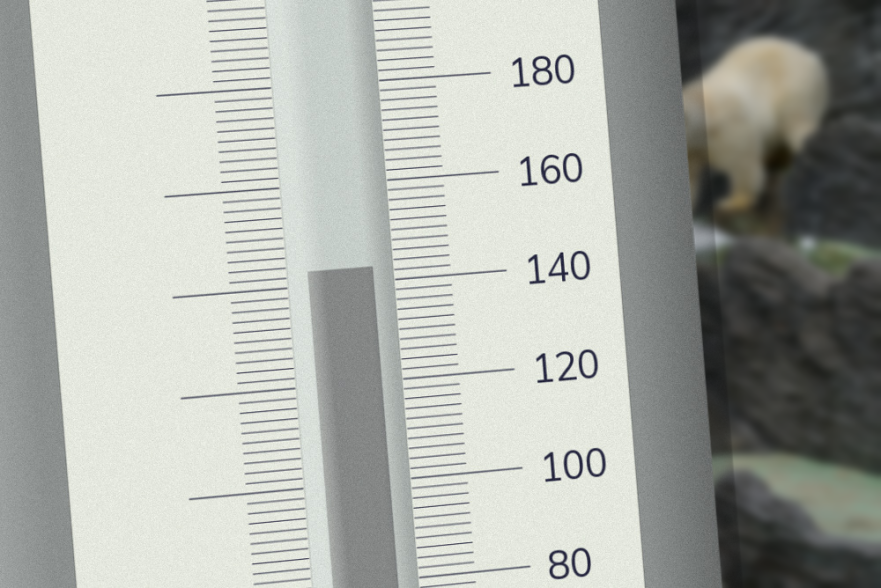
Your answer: 143mmHg
